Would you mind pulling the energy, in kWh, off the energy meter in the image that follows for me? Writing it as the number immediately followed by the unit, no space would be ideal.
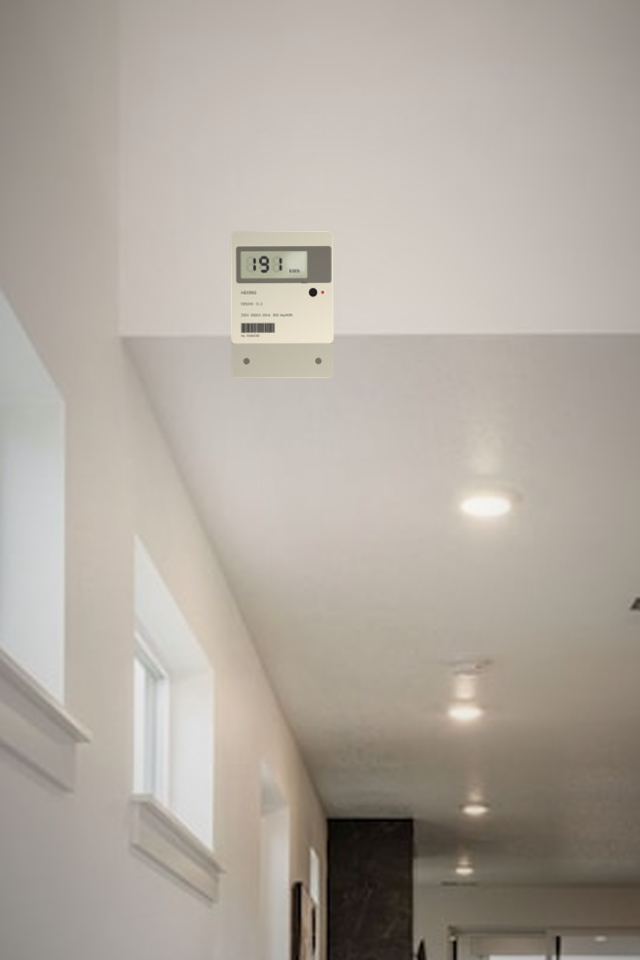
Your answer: 191kWh
